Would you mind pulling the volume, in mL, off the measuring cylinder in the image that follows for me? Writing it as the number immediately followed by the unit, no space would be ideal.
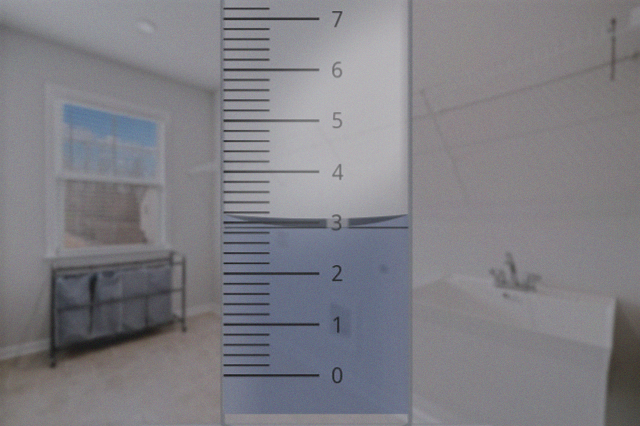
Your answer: 2.9mL
